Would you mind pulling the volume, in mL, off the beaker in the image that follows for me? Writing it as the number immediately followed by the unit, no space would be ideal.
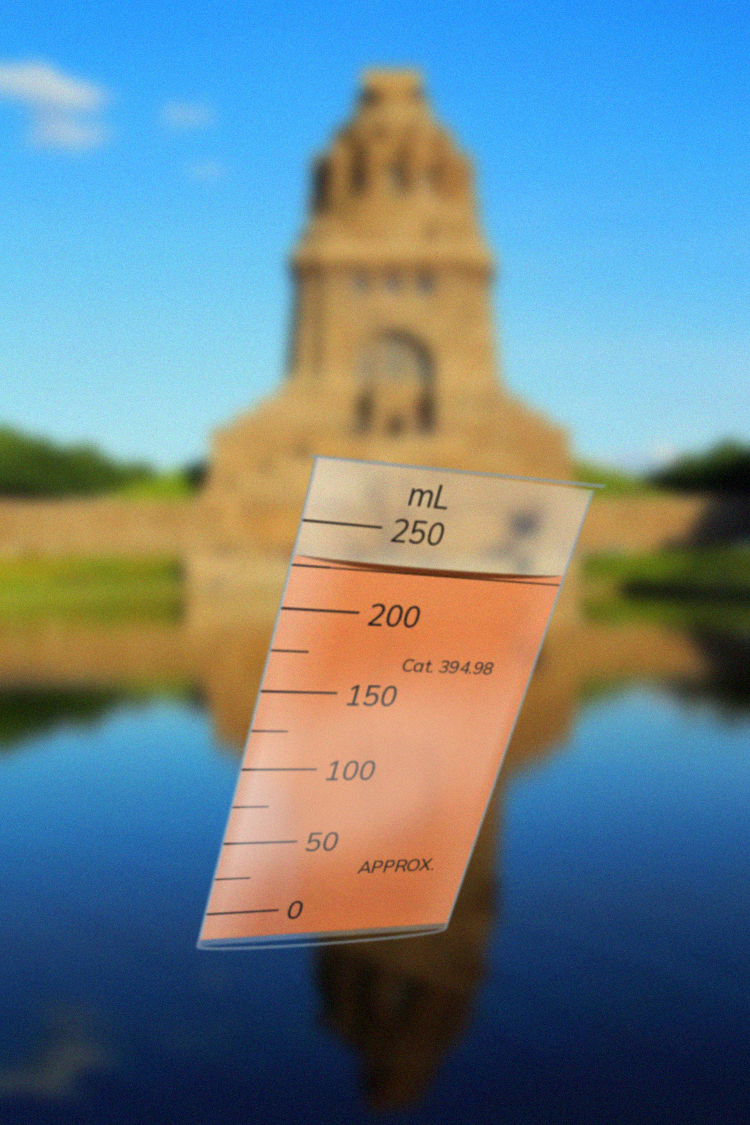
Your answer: 225mL
